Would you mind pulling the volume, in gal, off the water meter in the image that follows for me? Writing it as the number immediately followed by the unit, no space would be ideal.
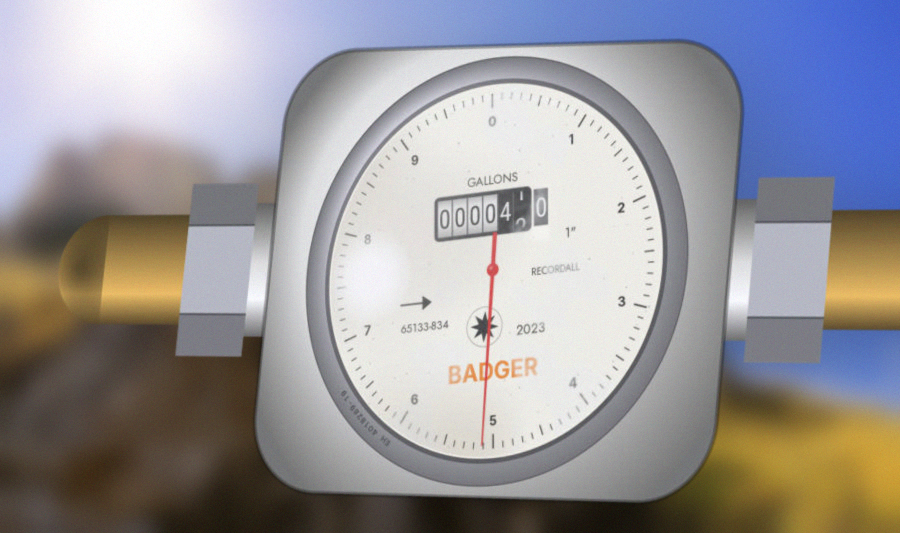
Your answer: 415.1gal
